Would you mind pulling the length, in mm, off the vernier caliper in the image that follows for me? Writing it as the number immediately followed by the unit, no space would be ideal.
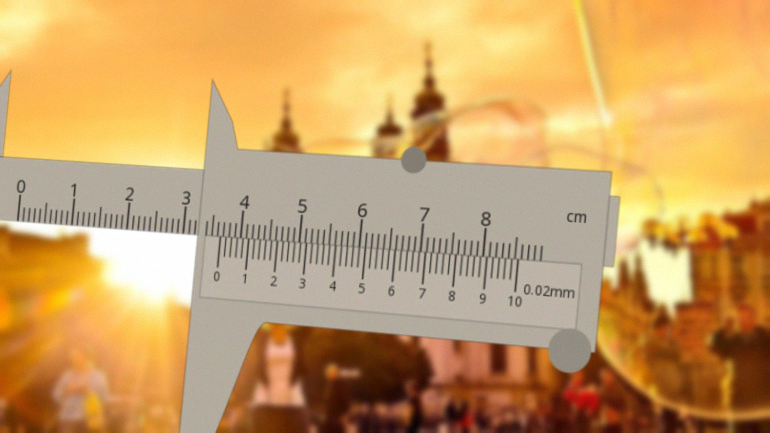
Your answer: 36.5mm
